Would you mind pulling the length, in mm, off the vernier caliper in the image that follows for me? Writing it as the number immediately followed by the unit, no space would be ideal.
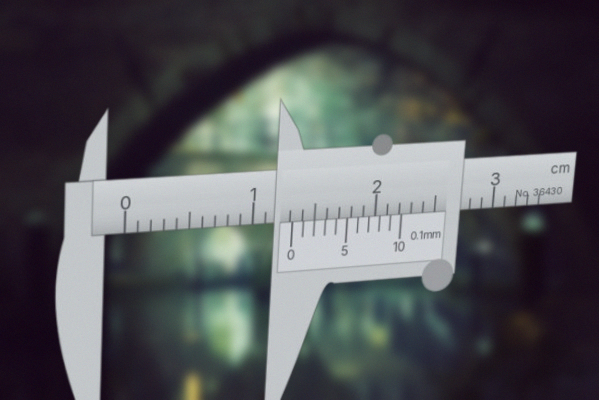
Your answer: 13.2mm
